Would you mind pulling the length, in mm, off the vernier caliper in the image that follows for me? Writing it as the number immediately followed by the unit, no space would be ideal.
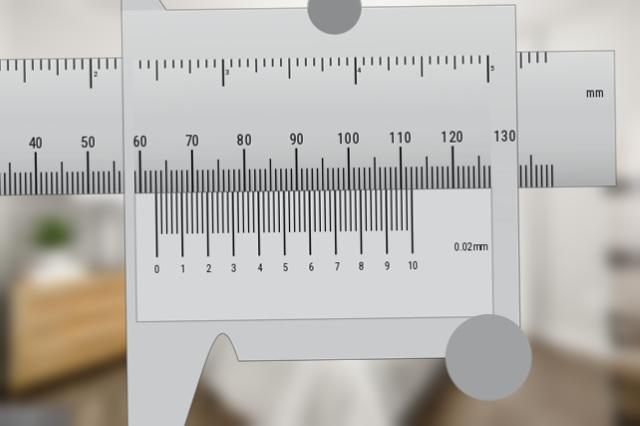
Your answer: 63.0mm
